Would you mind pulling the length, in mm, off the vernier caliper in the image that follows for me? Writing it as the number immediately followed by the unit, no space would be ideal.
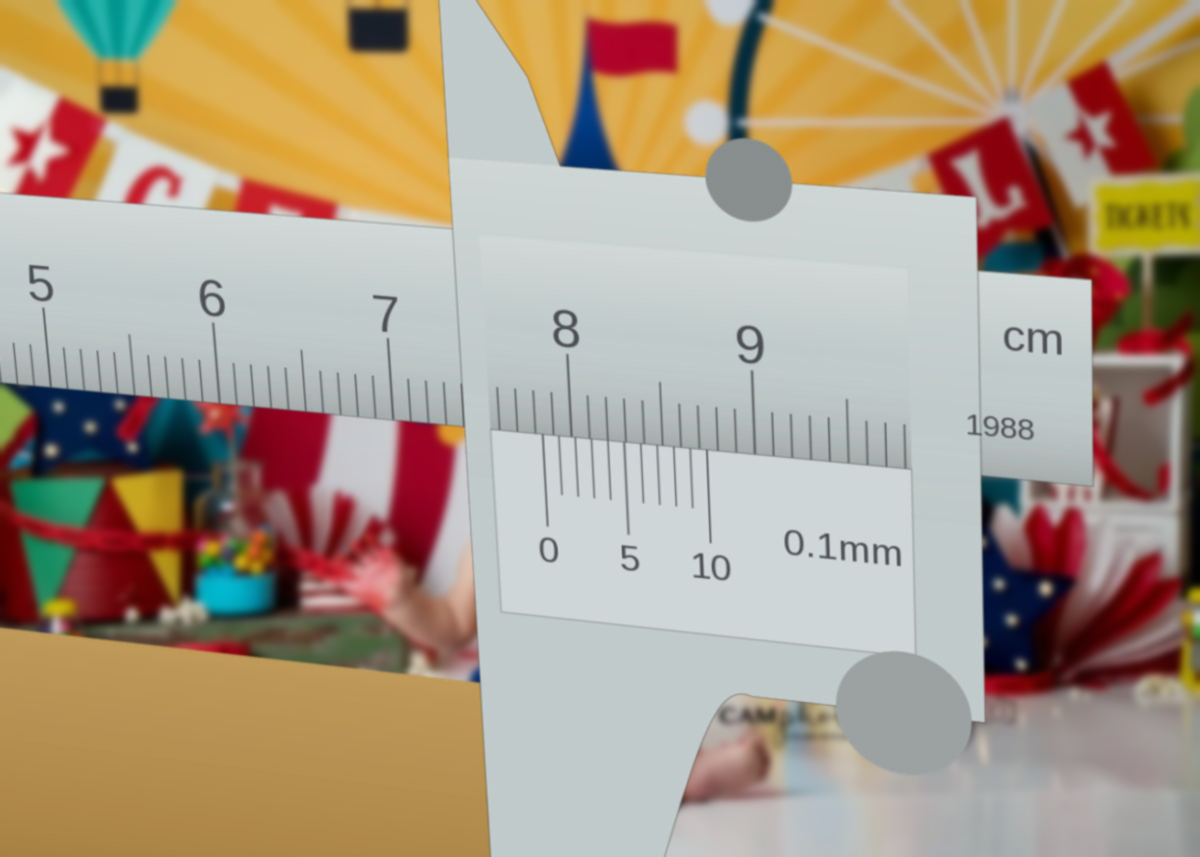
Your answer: 78.4mm
